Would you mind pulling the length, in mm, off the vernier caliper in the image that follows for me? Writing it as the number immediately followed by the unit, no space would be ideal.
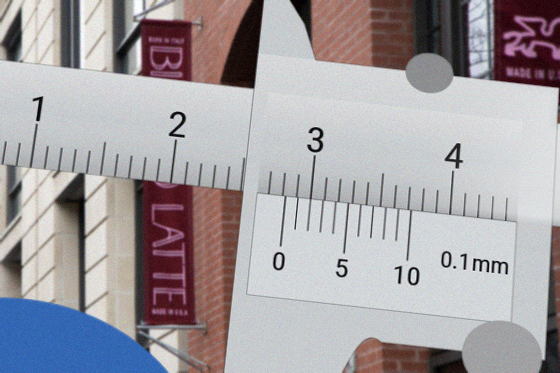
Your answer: 28.2mm
